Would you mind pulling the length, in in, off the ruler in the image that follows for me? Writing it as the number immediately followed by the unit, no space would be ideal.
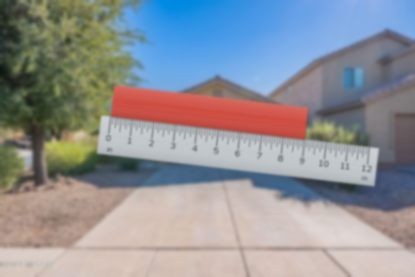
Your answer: 9in
